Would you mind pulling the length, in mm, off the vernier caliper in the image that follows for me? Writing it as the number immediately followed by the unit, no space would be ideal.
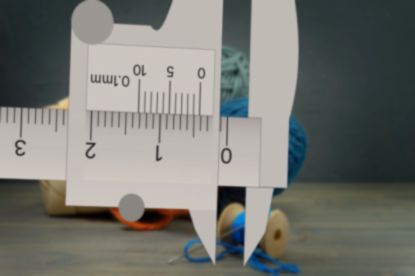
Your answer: 4.2mm
